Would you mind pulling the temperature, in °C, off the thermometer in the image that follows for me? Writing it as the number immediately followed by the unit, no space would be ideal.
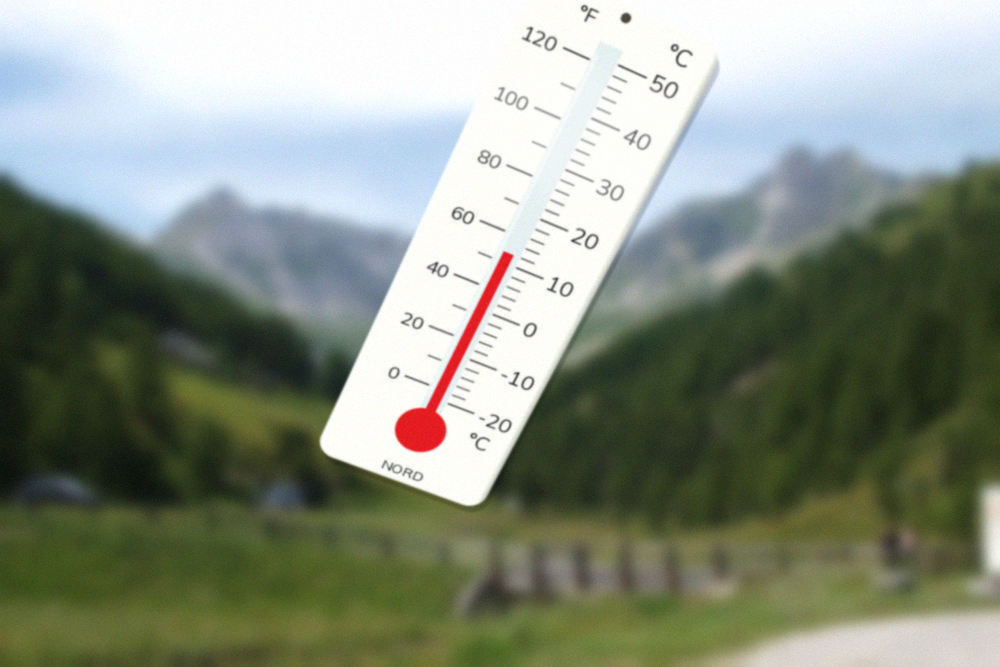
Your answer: 12°C
